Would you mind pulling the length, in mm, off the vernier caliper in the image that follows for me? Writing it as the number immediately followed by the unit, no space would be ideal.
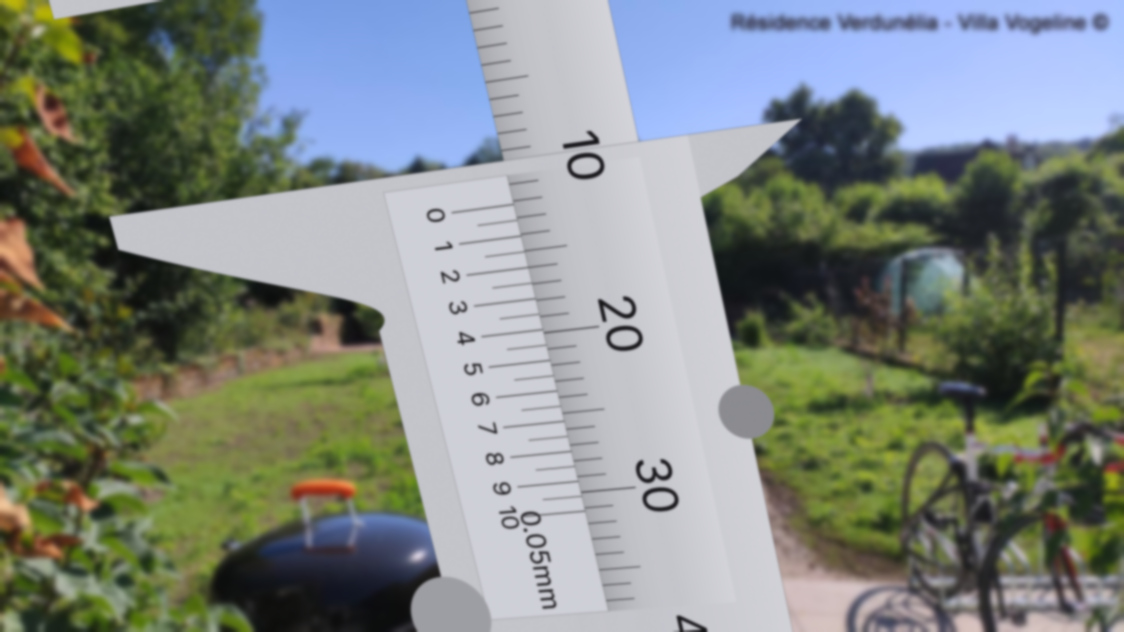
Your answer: 12.2mm
